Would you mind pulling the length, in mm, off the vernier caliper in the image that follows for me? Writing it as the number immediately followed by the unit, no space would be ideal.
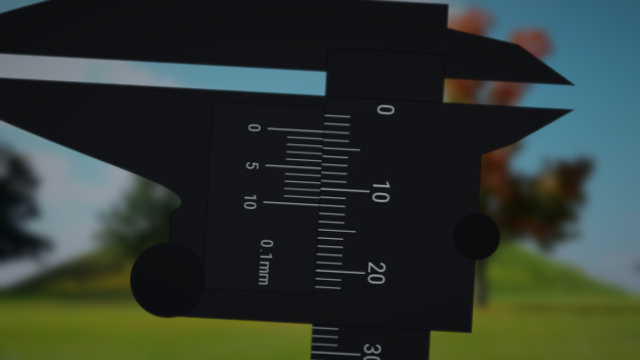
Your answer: 3.0mm
